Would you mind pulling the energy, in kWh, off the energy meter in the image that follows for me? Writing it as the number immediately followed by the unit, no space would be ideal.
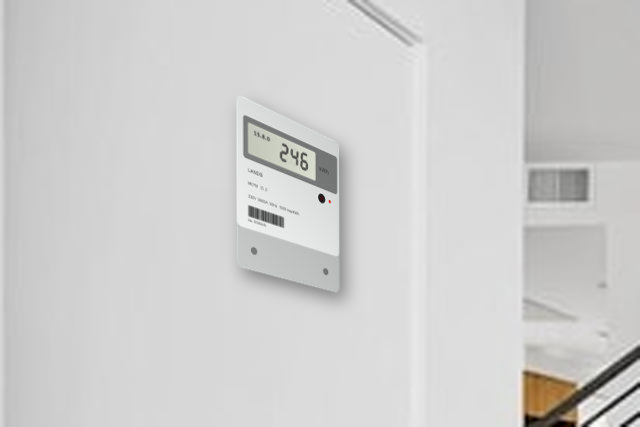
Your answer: 246kWh
